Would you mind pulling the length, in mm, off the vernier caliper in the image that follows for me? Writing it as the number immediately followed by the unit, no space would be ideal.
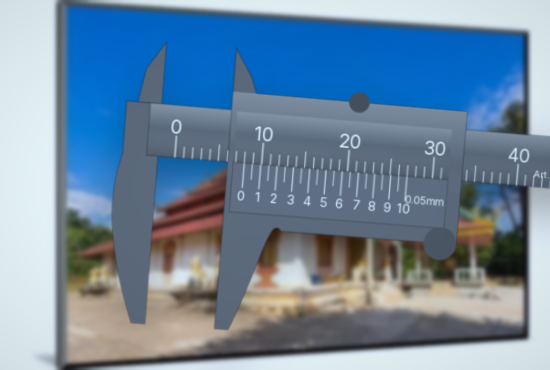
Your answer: 8.0mm
